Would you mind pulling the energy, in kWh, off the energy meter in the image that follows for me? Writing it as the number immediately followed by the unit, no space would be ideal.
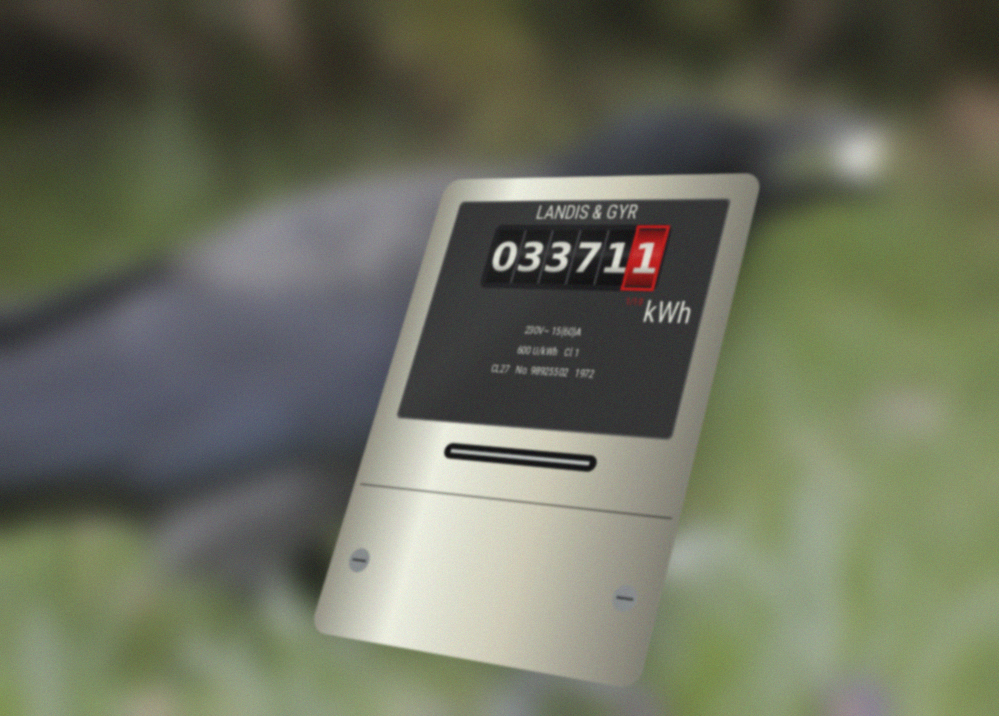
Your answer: 3371.1kWh
